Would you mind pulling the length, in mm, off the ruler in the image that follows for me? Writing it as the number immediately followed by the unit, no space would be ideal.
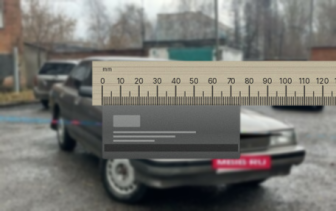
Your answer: 75mm
